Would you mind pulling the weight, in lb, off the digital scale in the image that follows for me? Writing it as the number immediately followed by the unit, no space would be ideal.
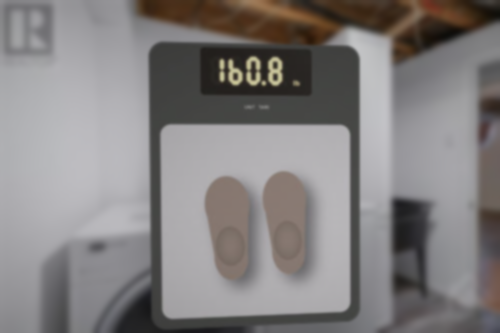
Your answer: 160.8lb
